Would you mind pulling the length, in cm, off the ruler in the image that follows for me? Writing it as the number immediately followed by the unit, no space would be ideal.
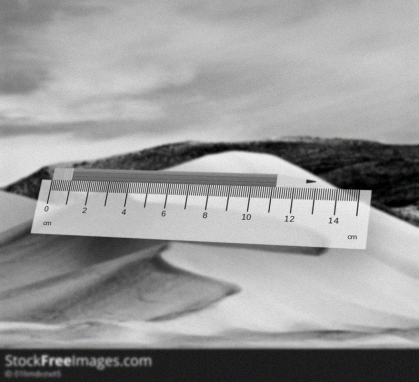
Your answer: 13cm
